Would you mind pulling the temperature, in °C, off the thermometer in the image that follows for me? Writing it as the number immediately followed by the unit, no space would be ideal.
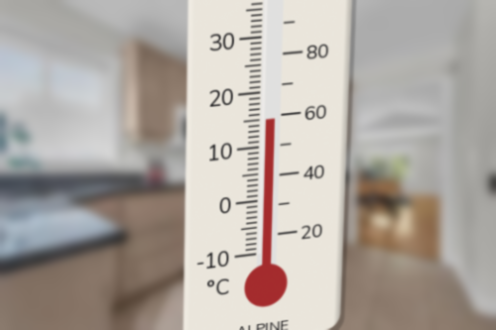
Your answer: 15°C
